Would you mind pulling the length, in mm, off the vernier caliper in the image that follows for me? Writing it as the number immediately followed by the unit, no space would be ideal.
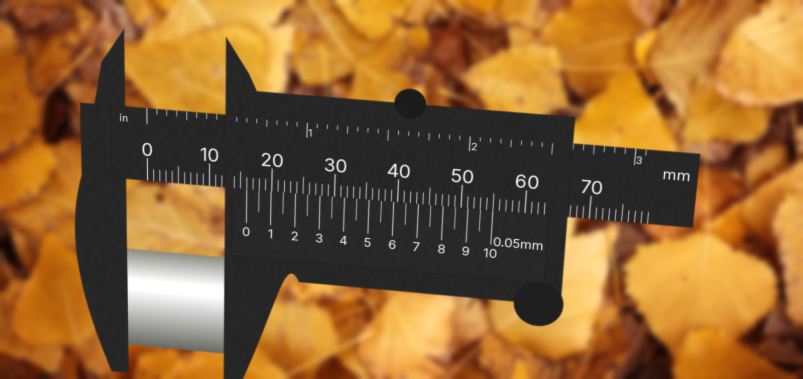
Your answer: 16.0mm
